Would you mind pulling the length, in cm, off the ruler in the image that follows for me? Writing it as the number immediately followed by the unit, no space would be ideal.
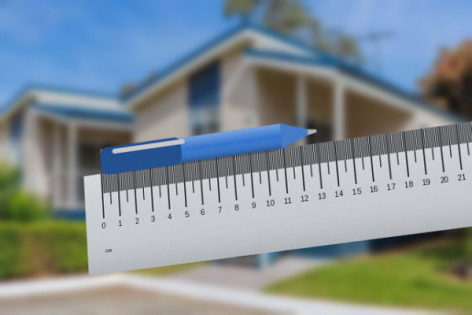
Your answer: 13cm
